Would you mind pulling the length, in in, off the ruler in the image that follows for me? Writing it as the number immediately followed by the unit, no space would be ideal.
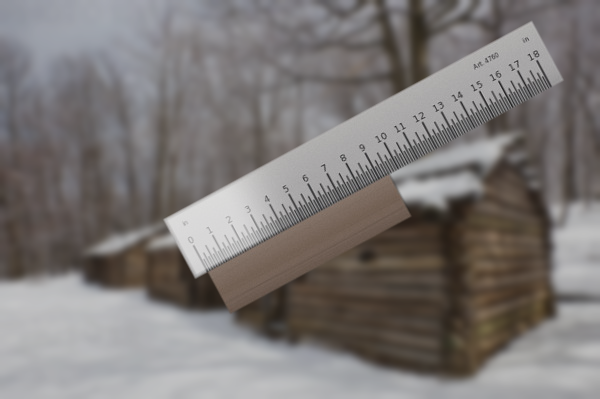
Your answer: 9.5in
